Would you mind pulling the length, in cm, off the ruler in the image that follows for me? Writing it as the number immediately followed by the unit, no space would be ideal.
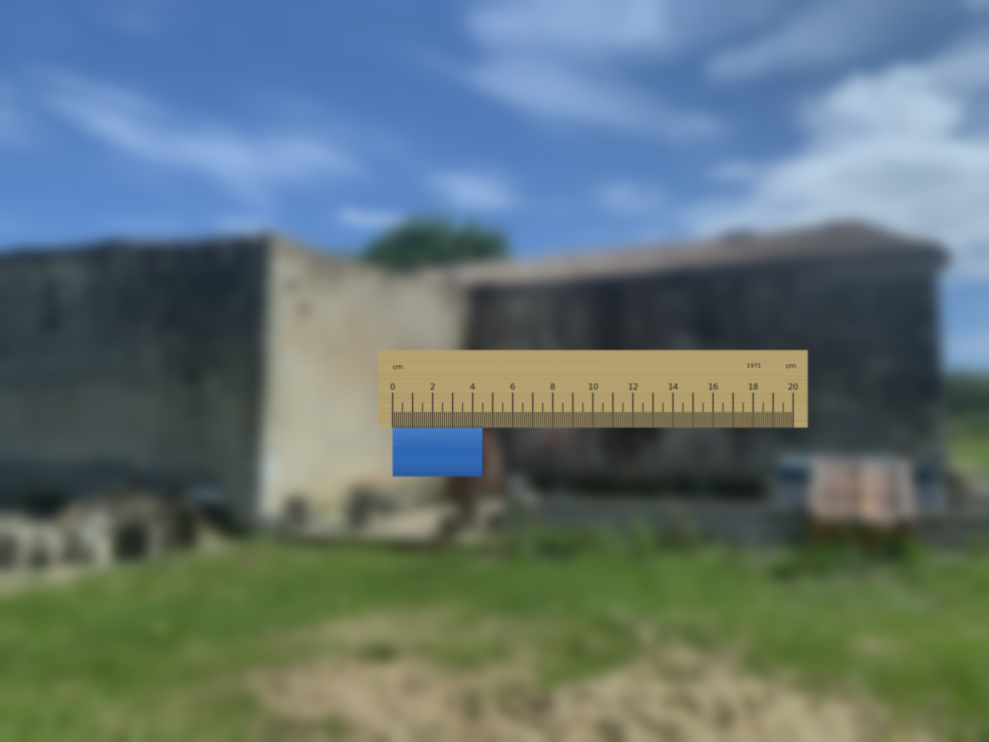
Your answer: 4.5cm
